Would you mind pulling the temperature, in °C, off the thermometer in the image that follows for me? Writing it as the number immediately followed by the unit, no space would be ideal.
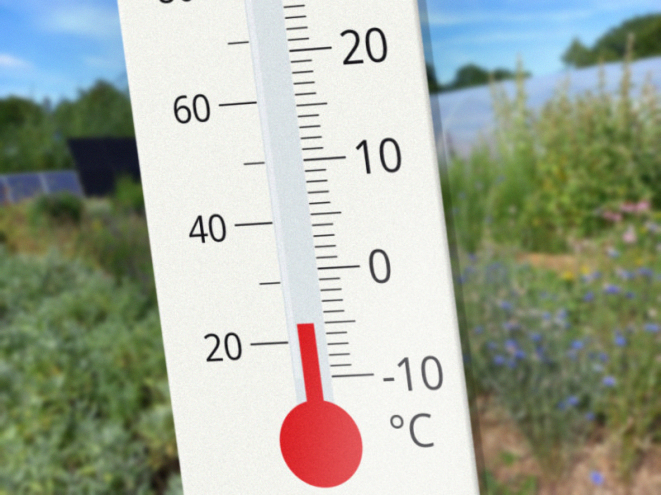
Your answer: -5°C
